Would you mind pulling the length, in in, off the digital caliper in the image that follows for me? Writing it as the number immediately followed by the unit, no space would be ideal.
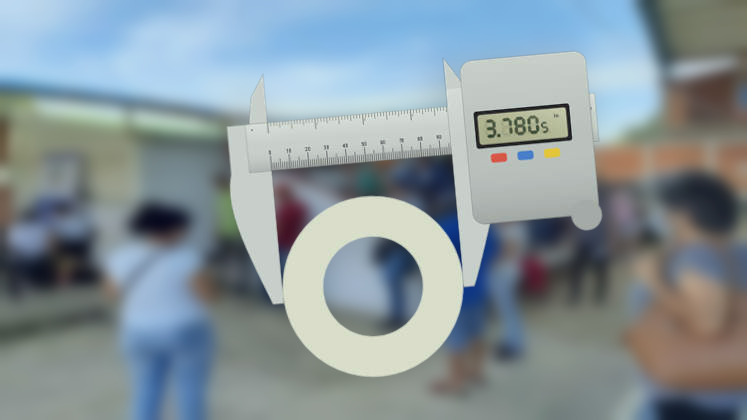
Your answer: 3.7805in
